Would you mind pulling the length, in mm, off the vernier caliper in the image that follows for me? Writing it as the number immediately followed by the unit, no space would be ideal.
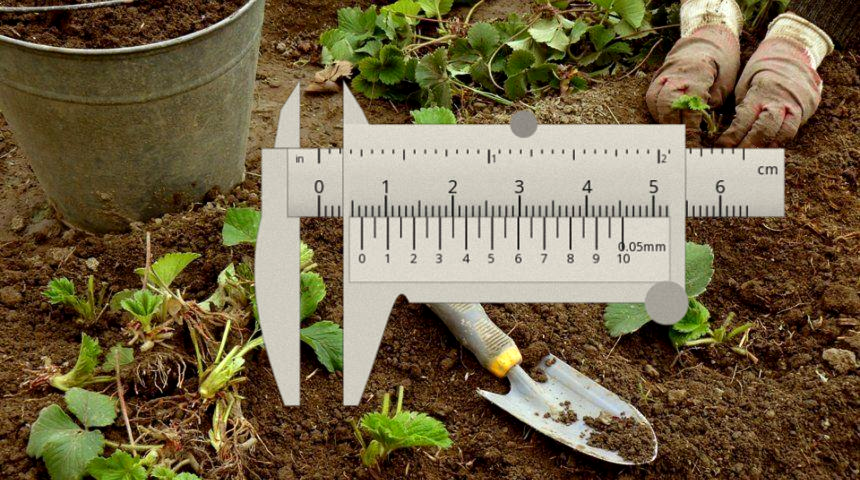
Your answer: 6.4mm
